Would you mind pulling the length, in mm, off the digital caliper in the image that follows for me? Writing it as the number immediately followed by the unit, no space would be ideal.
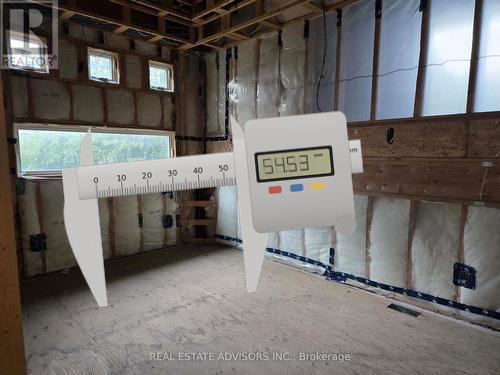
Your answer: 54.53mm
